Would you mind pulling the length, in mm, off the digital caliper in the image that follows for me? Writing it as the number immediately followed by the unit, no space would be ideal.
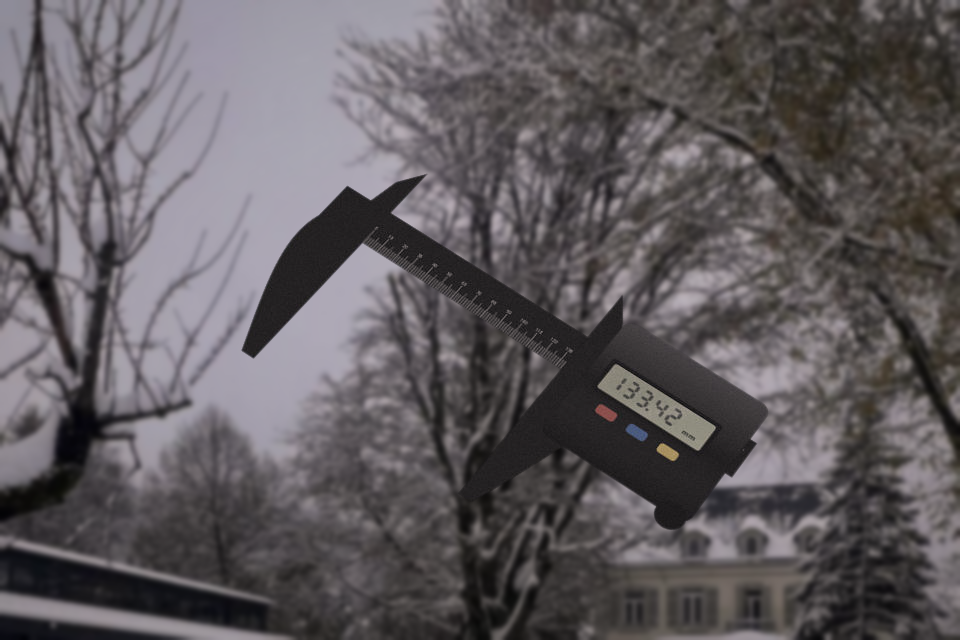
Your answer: 133.42mm
